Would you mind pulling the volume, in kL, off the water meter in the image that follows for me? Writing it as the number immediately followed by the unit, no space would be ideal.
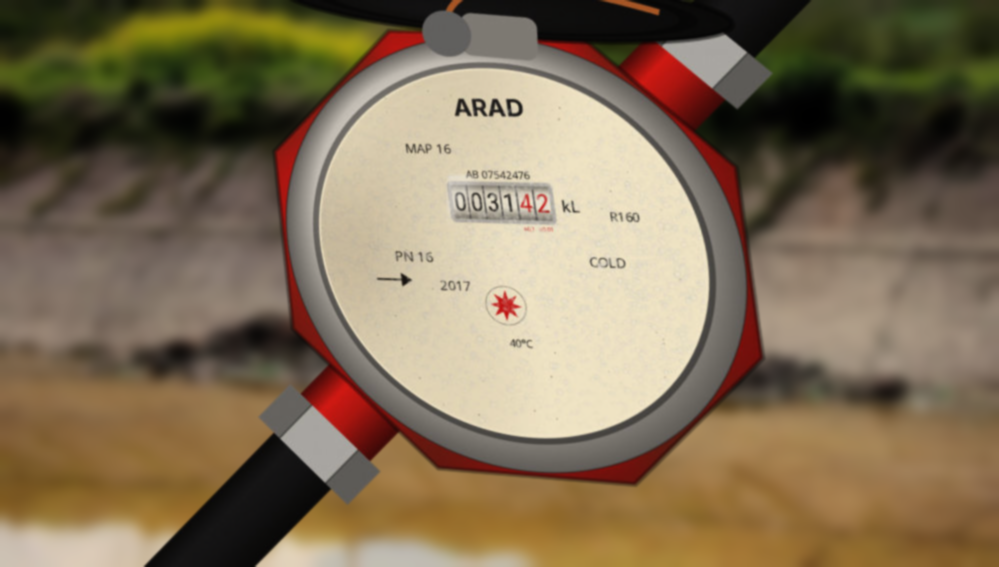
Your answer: 31.42kL
